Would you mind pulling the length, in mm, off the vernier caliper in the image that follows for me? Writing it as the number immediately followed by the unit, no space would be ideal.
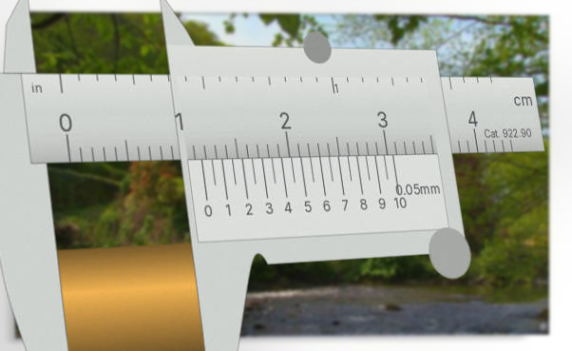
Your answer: 11.6mm
